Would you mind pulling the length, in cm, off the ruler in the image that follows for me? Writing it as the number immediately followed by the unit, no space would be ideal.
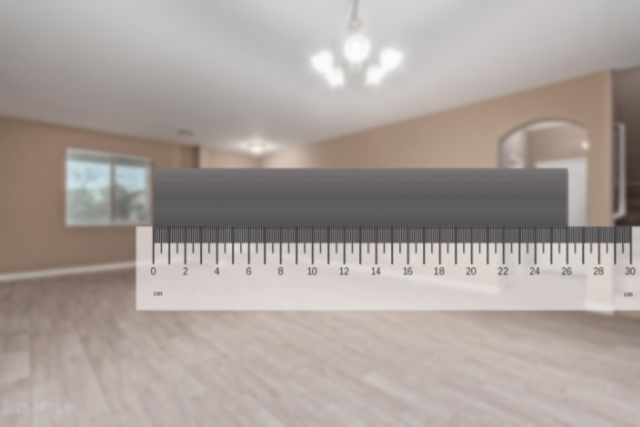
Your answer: 26cm
